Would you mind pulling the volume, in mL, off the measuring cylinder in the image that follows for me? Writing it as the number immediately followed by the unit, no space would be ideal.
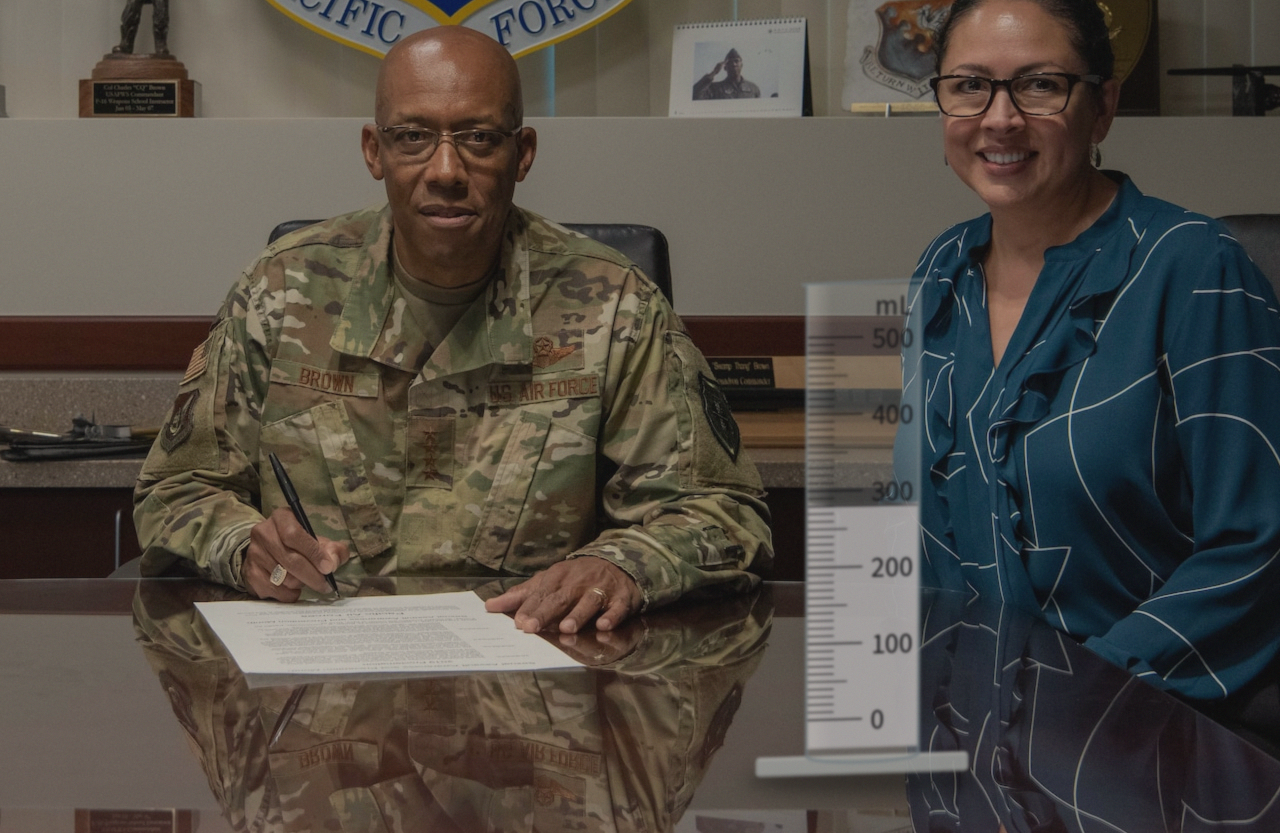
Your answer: 280mL
